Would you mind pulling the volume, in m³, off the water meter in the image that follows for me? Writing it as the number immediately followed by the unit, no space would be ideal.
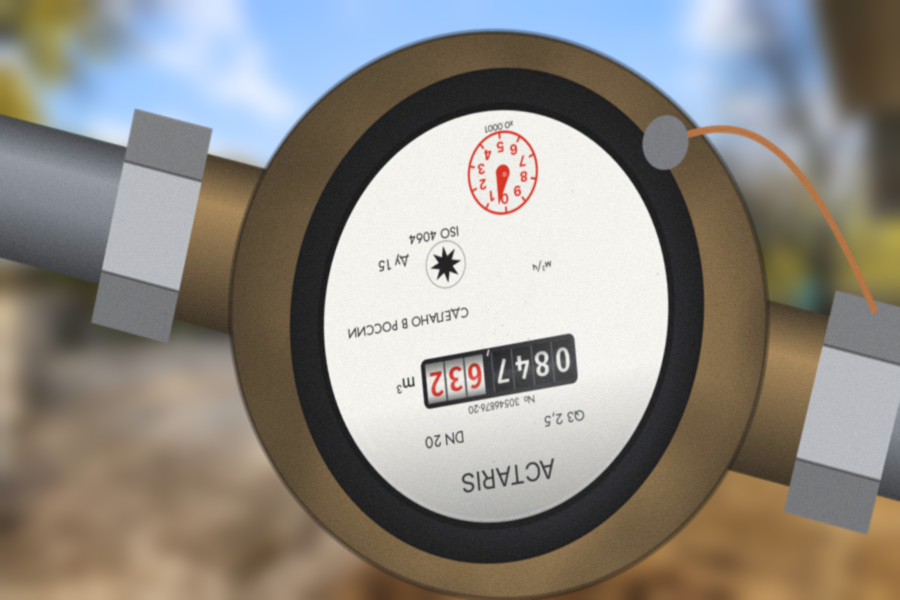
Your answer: 847.6320m³
